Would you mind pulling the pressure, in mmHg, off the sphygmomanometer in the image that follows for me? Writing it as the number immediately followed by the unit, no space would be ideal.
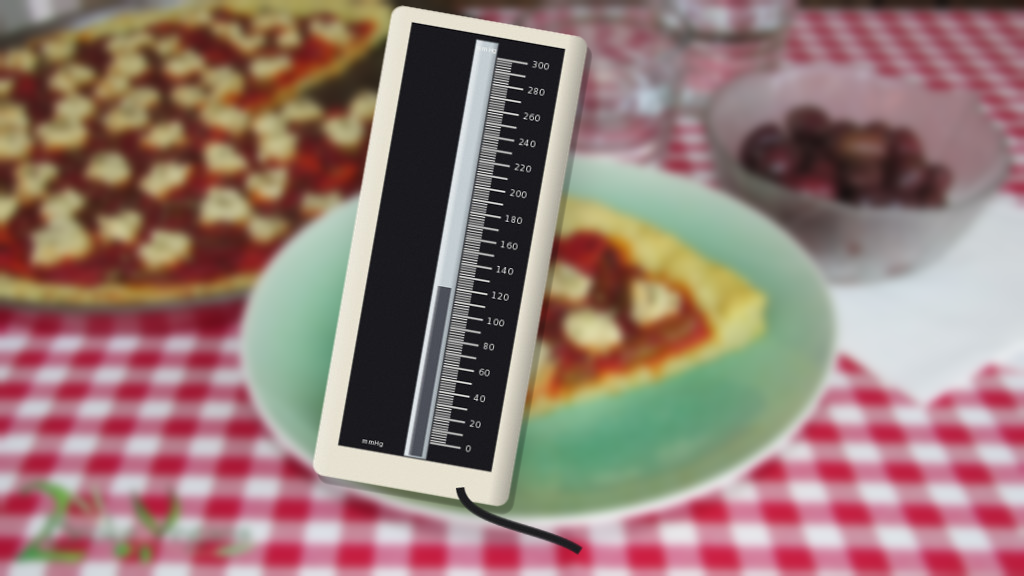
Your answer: 120mmHg
